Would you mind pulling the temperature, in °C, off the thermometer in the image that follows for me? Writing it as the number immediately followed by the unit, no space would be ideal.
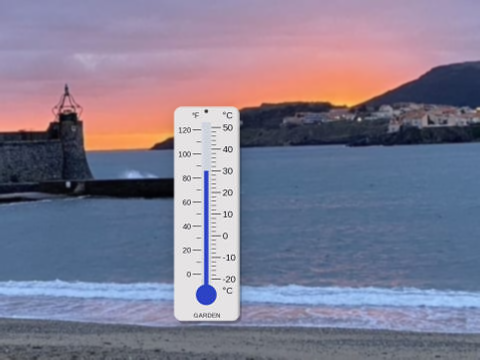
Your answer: 30°C
